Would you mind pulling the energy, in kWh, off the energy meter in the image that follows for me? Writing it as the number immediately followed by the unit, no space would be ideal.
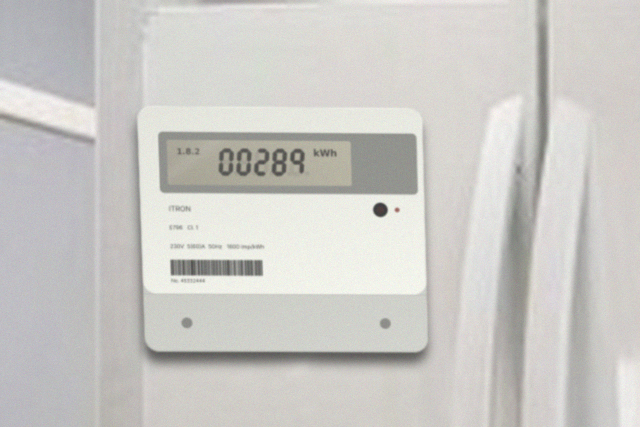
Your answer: 289kWh
